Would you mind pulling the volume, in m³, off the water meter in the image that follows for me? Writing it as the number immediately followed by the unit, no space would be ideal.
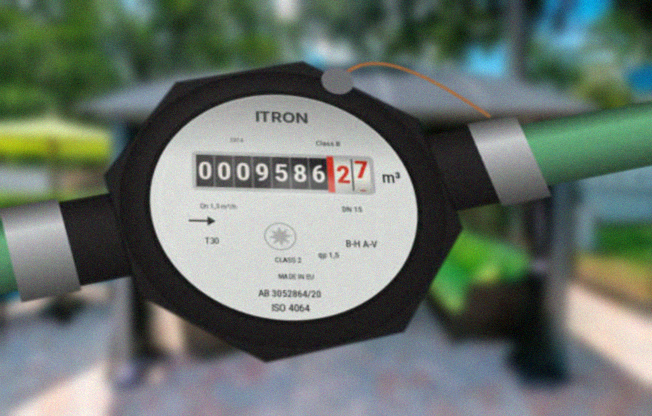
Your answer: 9586.27m³
